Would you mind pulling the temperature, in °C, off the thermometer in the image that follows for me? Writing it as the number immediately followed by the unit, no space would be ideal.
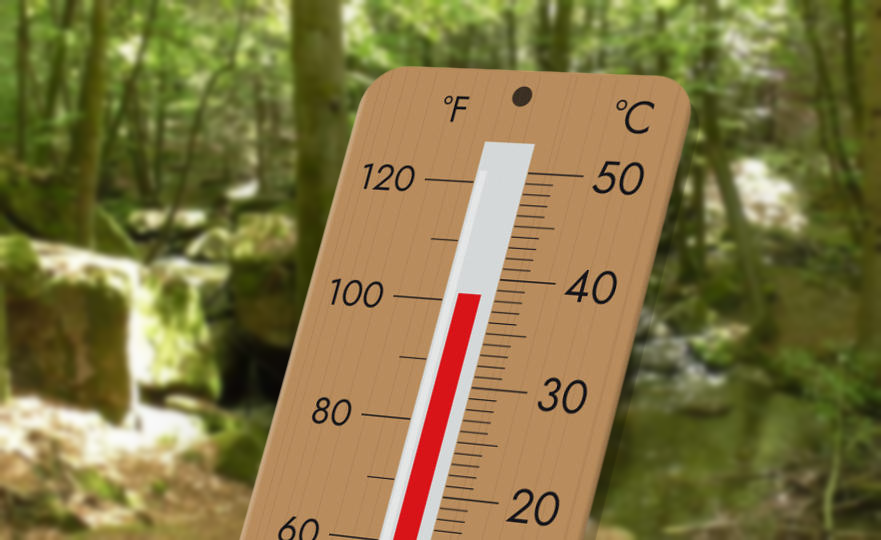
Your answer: 38.5°C
